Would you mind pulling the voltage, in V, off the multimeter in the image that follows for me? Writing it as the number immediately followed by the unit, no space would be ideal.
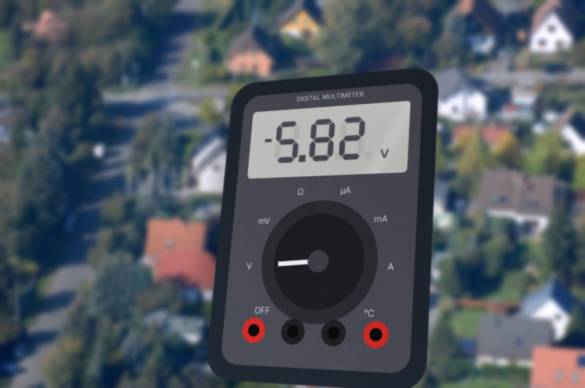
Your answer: -5.82V
